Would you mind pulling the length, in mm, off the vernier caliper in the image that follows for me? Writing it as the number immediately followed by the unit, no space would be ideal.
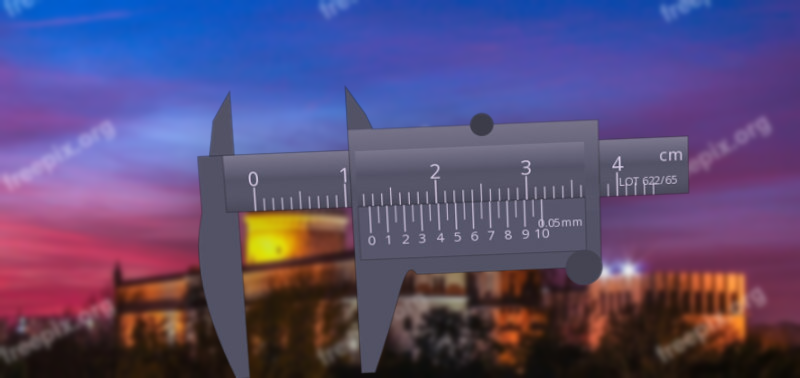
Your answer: 12.6mm
